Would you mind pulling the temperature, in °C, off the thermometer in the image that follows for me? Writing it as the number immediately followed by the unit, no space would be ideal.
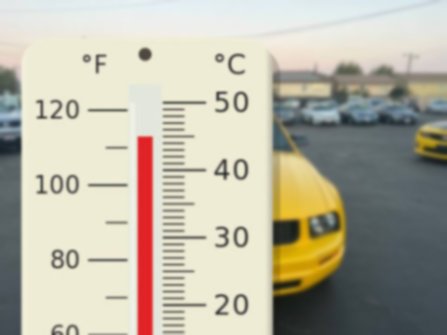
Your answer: 45°C
